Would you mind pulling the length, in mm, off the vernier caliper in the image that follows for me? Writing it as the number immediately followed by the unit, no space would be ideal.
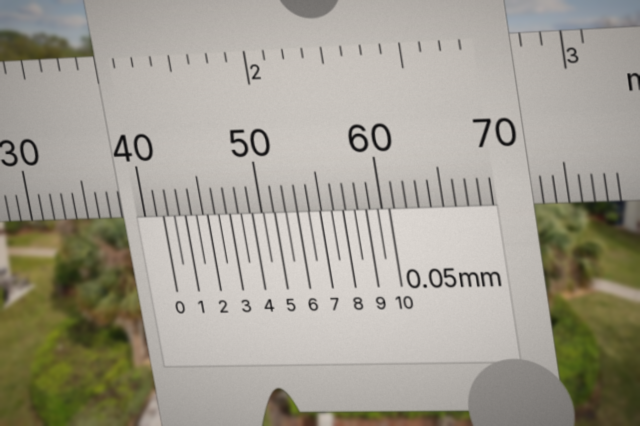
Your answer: 41.6mm
